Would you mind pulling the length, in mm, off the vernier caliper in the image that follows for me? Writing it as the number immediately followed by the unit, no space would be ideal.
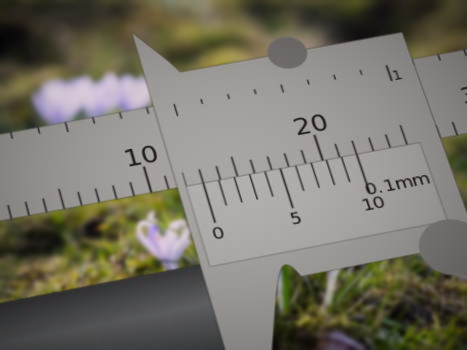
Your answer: 13.0mm
